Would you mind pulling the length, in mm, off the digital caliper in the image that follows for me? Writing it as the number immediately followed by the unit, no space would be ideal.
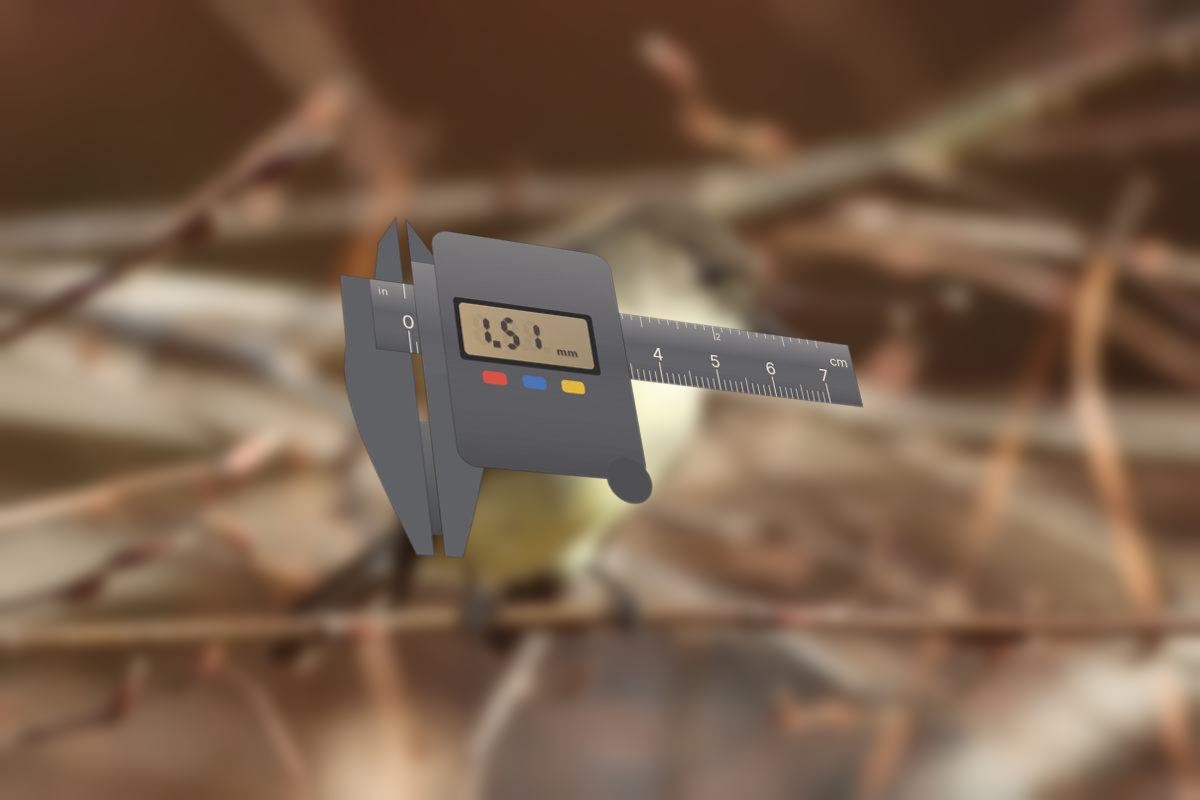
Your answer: 1.51mm
